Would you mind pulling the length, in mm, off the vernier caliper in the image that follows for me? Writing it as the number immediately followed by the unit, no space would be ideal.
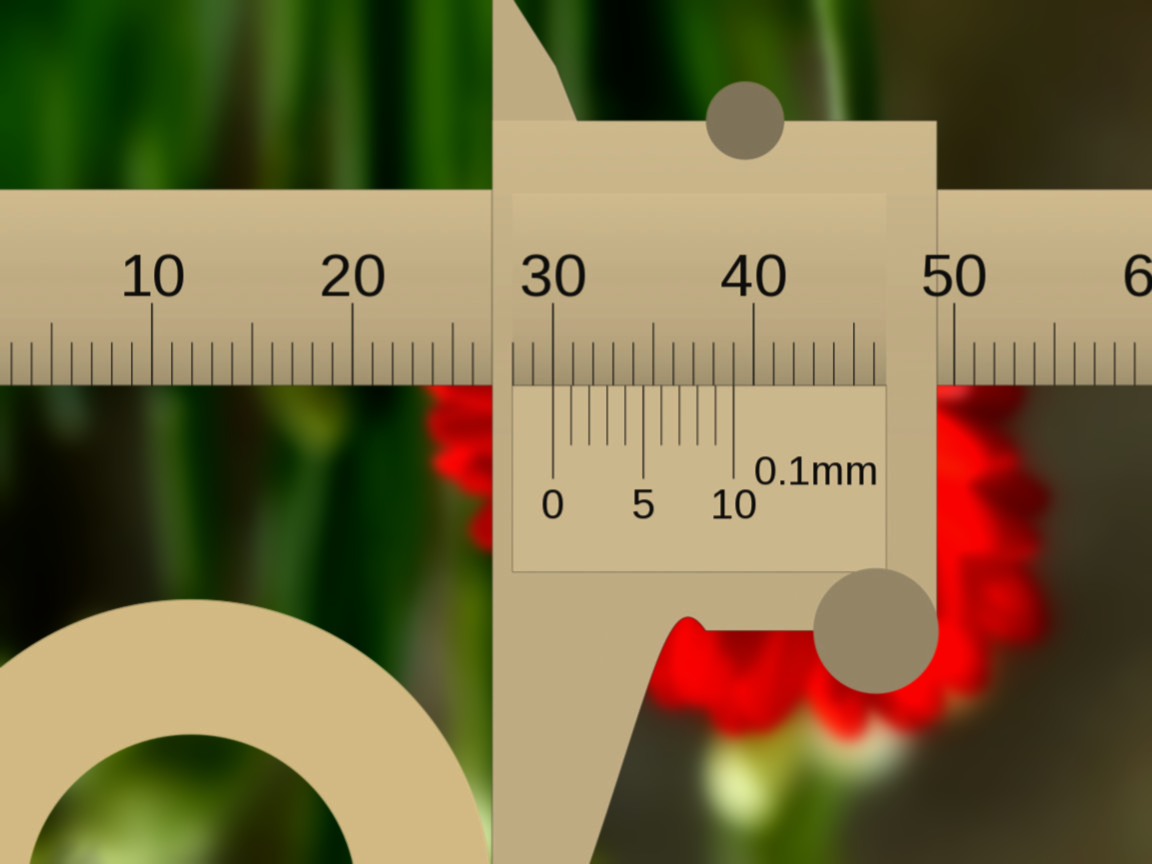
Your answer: 30.0mm
